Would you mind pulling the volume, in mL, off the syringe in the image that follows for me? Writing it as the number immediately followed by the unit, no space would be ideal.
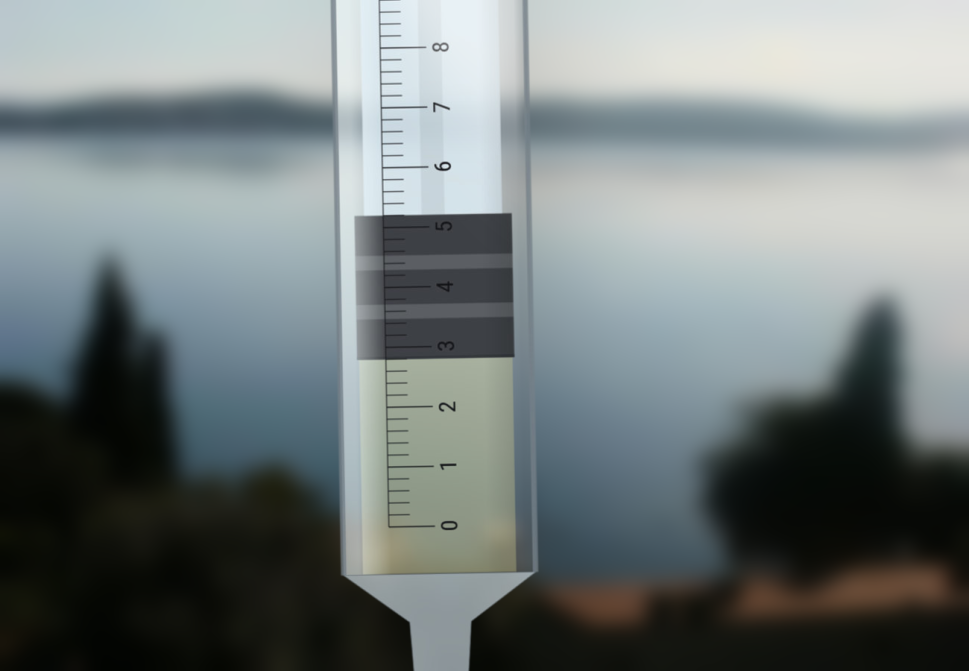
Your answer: 2.8mL
